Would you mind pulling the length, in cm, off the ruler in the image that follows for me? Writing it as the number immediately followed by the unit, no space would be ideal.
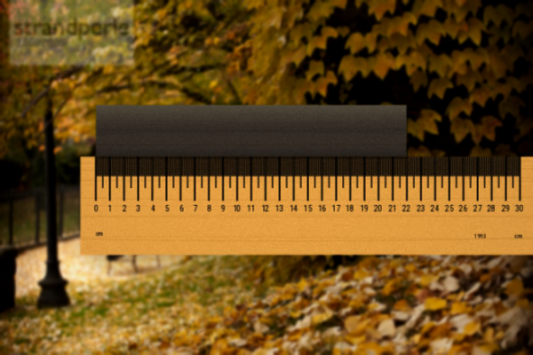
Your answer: 22cm
